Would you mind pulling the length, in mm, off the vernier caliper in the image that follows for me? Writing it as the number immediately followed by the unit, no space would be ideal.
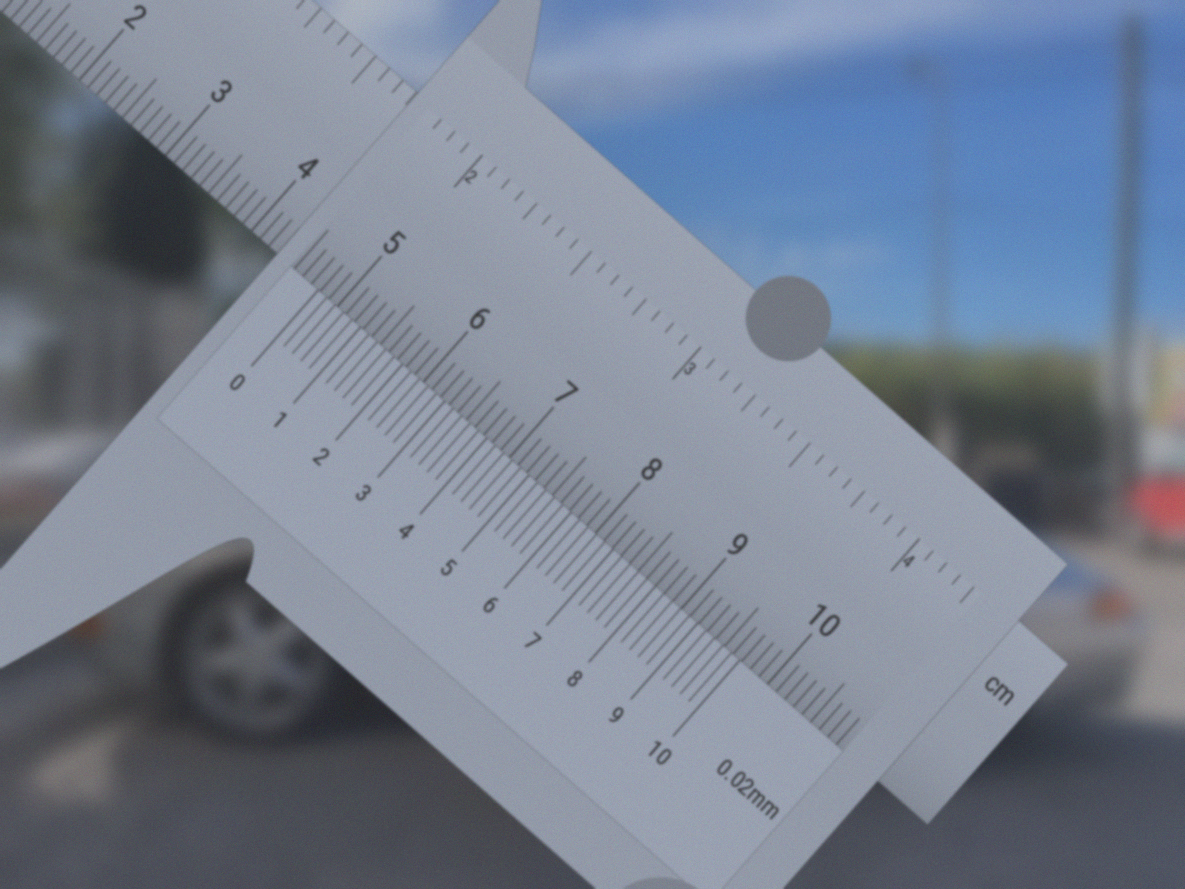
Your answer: 47.8mm
